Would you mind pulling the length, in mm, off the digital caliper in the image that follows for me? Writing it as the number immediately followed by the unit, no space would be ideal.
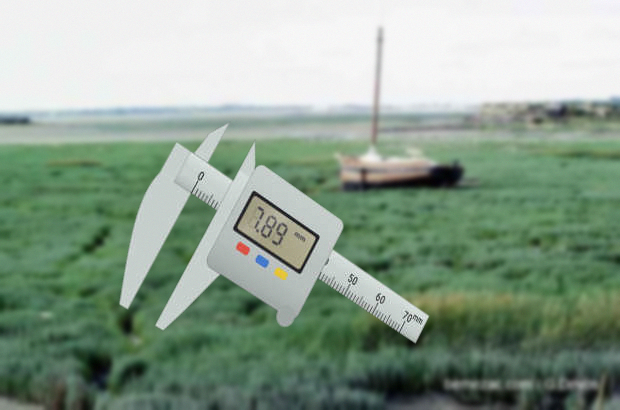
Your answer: 7.89mm
